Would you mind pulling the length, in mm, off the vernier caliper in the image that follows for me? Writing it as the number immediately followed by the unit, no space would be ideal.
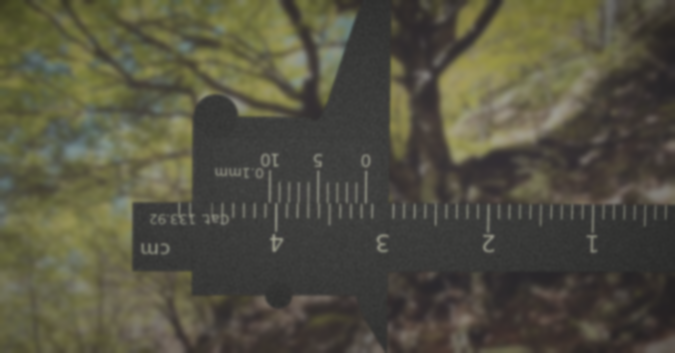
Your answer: 31.6mm
